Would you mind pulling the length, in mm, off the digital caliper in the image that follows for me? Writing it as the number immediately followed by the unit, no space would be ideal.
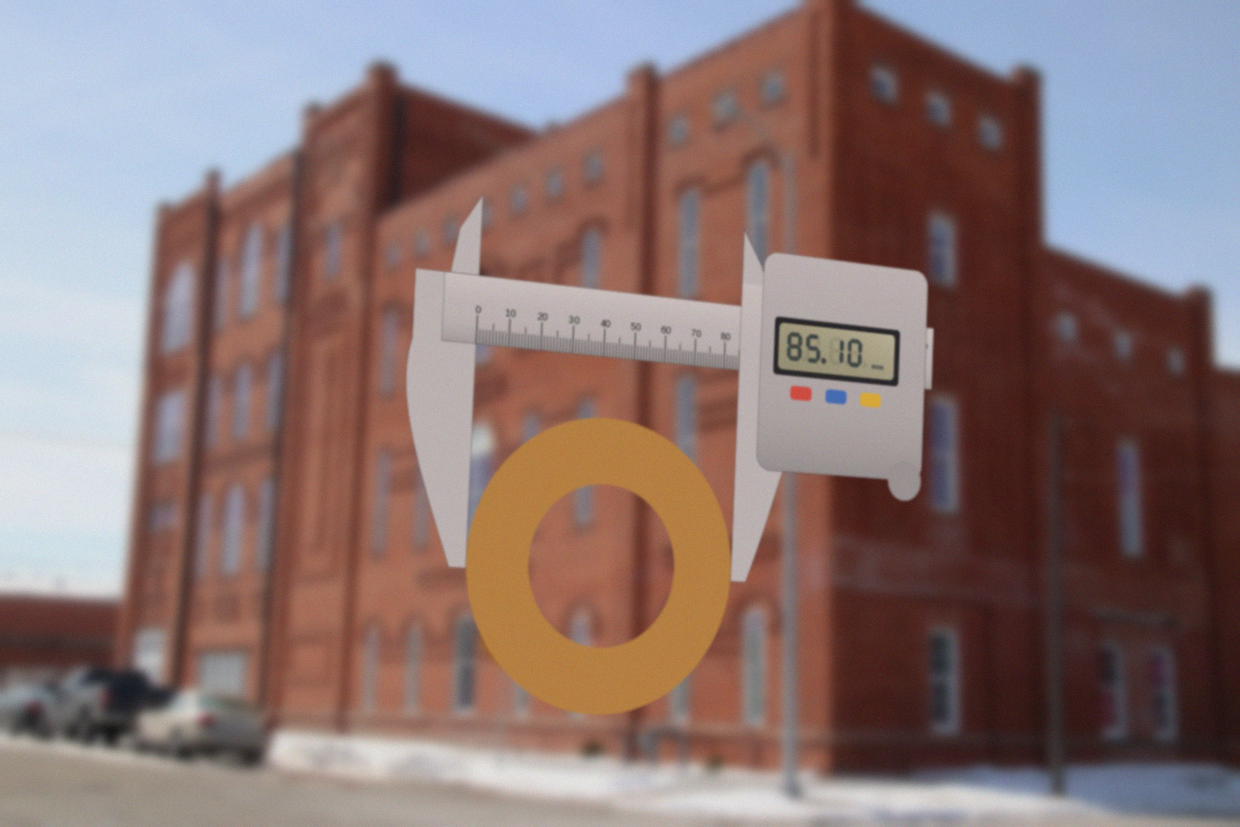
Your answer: 85.10mm
